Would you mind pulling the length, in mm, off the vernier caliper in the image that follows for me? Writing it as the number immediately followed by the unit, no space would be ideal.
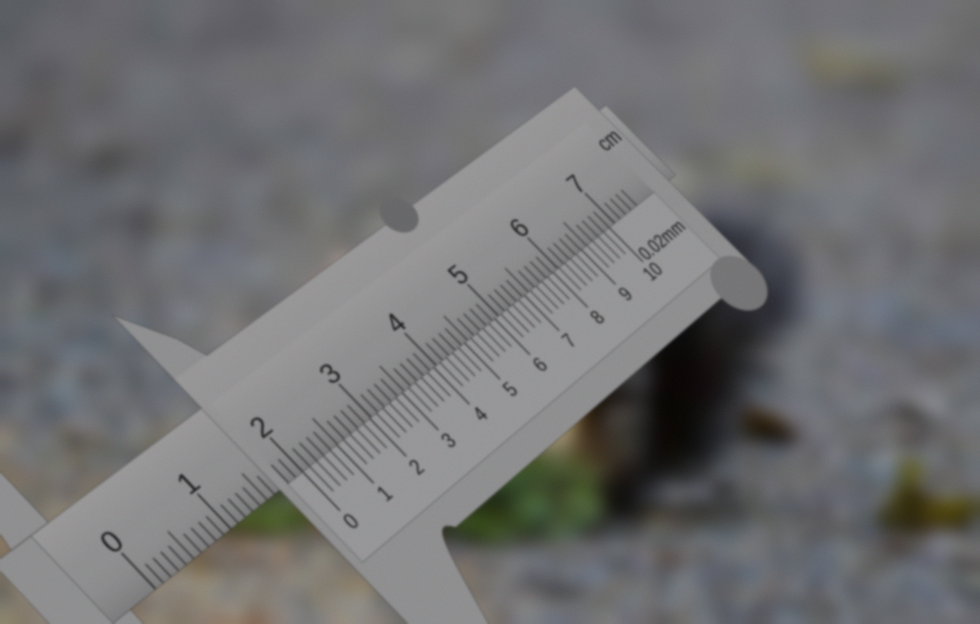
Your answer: 20.0mm
